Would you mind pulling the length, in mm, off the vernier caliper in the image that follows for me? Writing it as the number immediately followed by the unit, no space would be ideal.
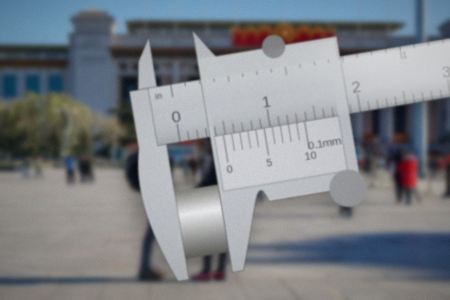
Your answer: 4.8mm
